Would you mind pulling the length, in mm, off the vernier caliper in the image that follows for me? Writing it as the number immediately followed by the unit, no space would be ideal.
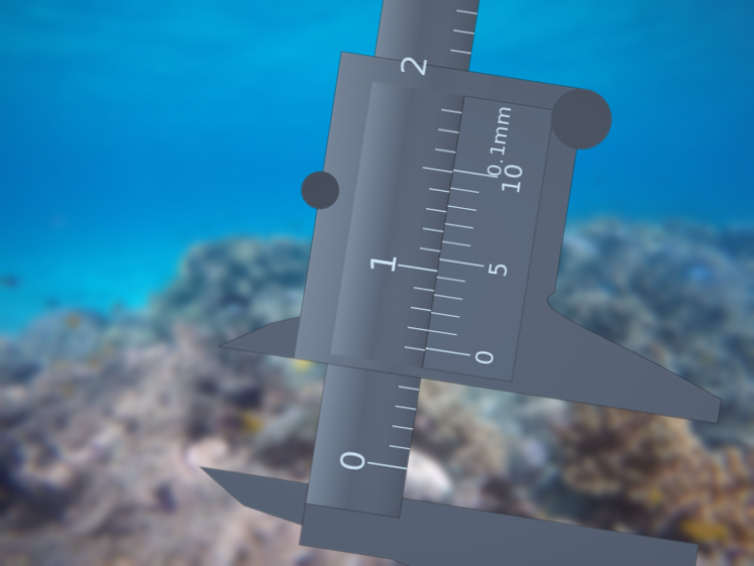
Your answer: 6.1mm
